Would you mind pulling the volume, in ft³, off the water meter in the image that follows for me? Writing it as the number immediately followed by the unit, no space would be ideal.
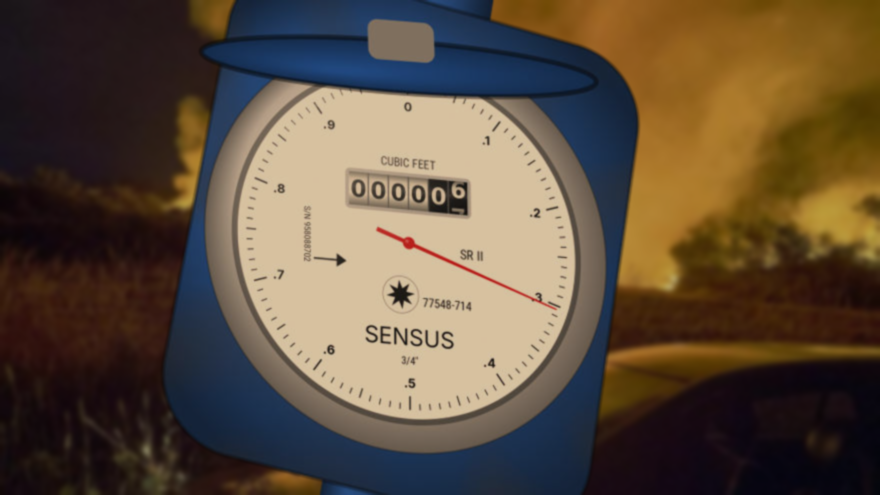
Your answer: 6.30ft³
